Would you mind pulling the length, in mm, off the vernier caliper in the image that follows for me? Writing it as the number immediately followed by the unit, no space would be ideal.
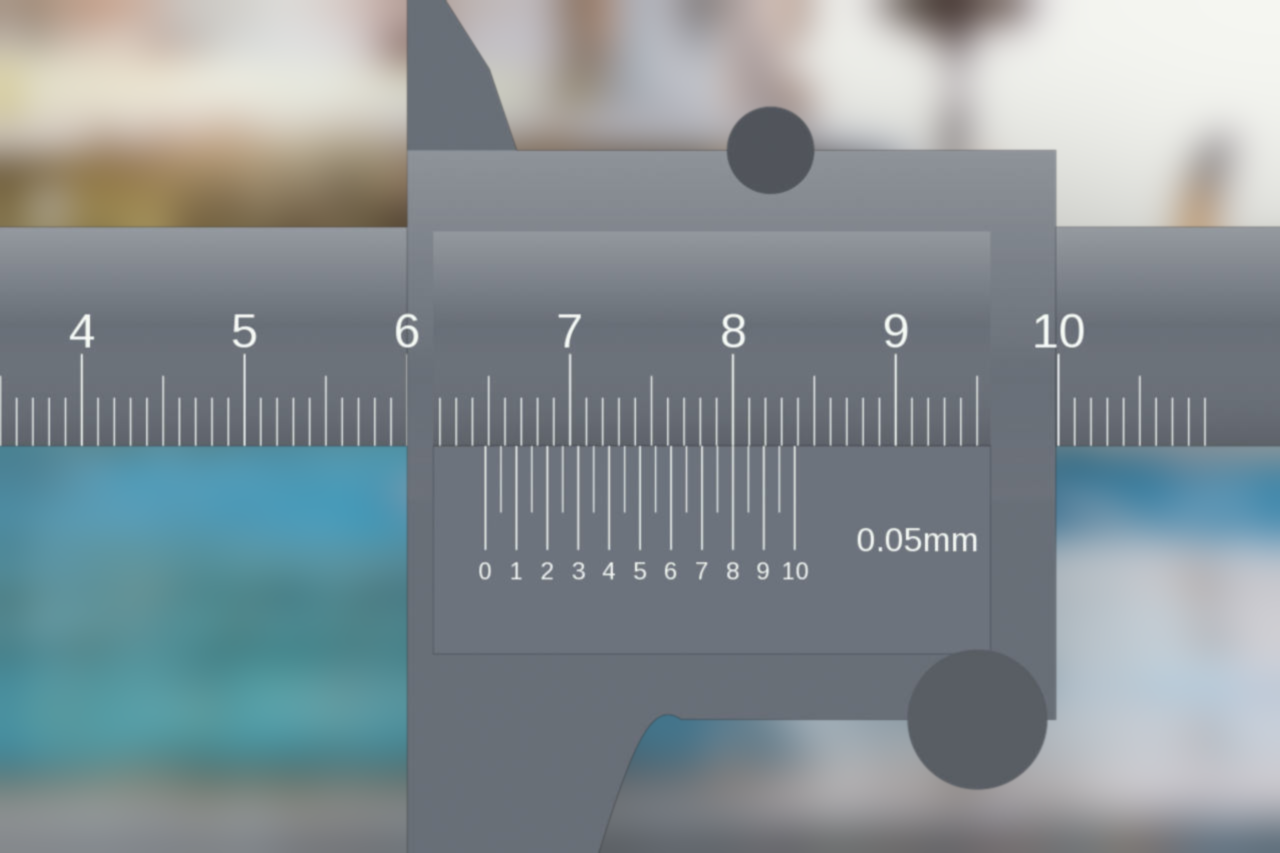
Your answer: 64.8mm
